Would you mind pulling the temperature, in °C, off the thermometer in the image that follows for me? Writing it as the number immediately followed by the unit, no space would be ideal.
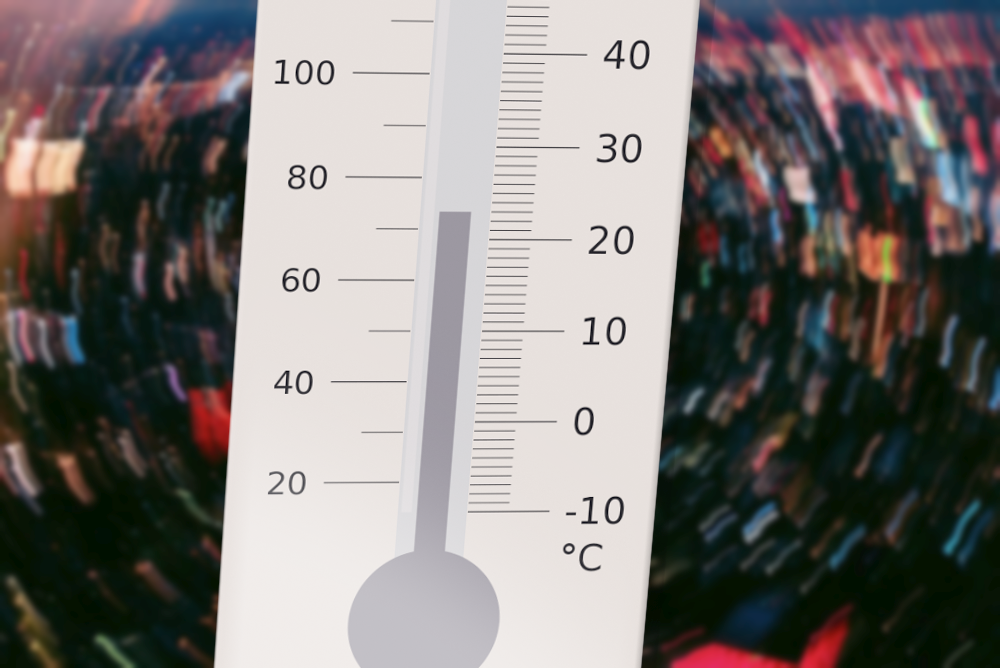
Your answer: 23°C
